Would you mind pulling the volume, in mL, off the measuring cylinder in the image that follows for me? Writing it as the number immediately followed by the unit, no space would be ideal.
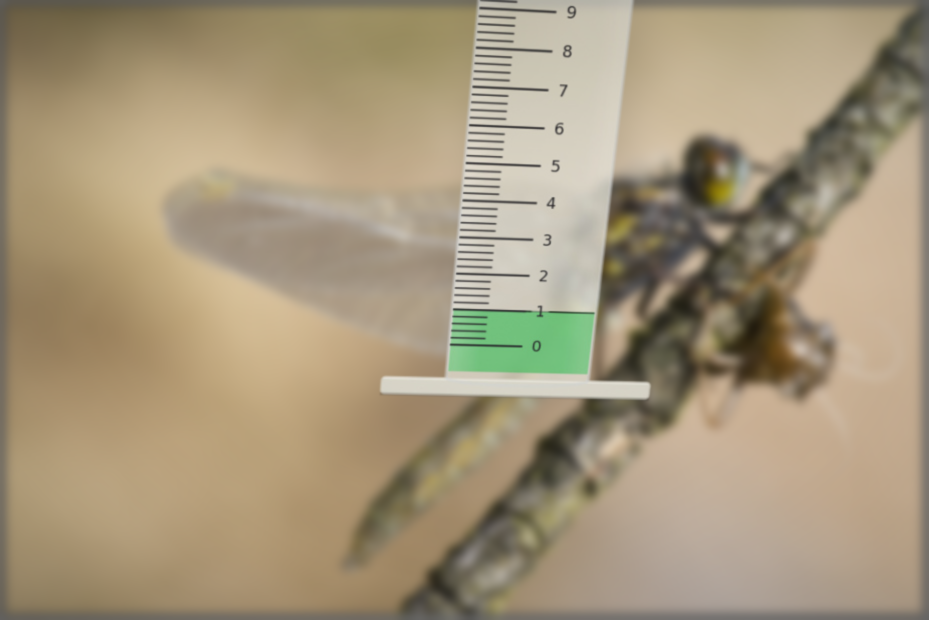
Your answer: 1mL
